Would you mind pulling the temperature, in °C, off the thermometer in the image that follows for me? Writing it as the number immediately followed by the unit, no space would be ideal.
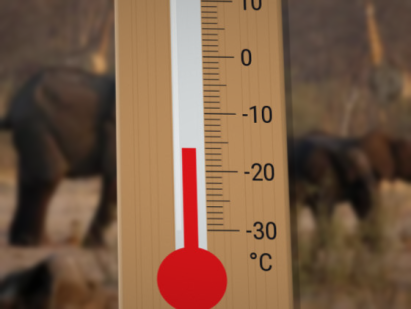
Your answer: -16°C
